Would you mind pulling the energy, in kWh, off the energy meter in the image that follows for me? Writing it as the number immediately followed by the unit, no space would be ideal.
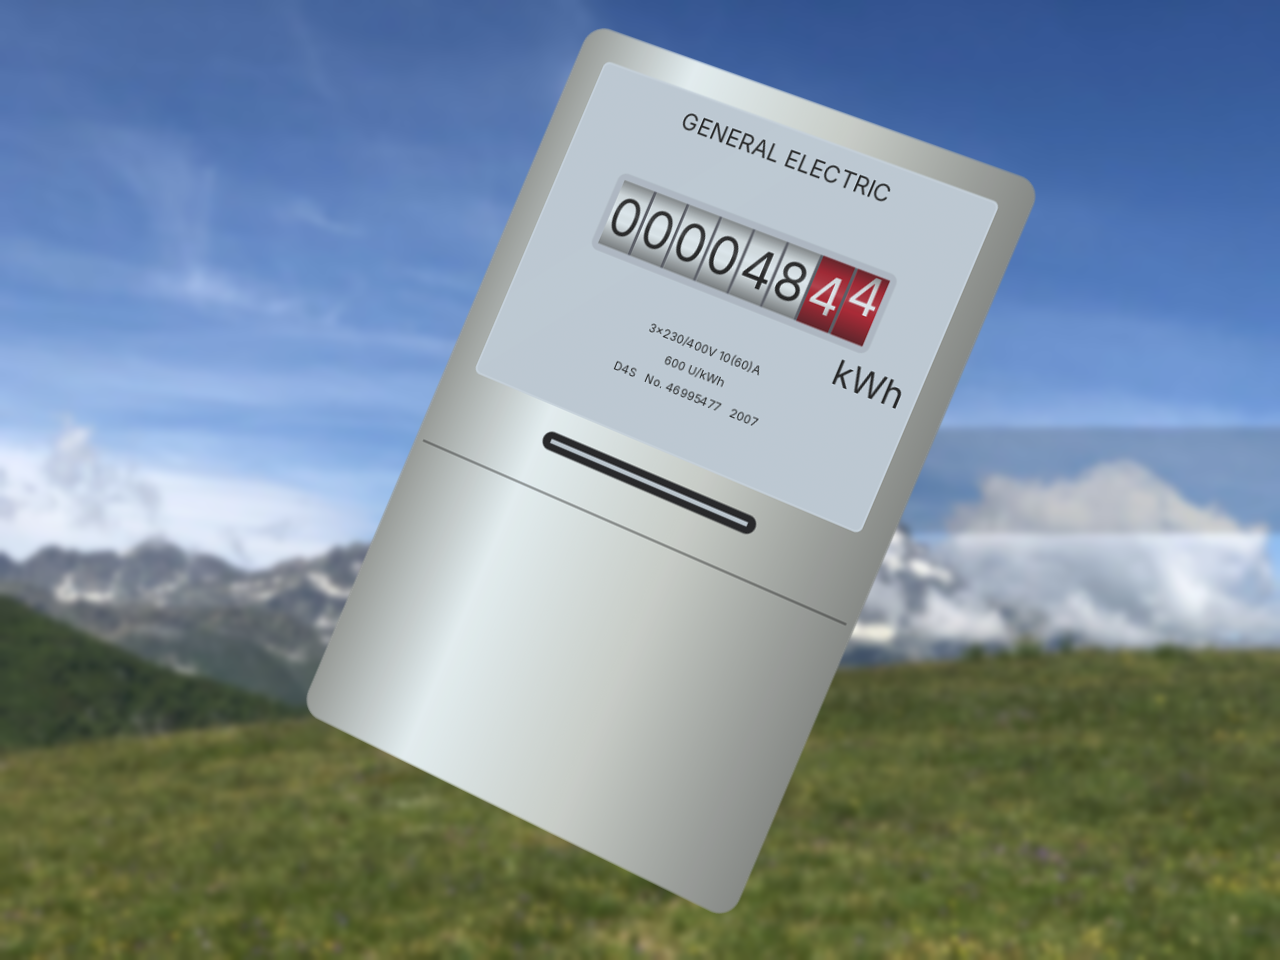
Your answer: 48.44kWh
